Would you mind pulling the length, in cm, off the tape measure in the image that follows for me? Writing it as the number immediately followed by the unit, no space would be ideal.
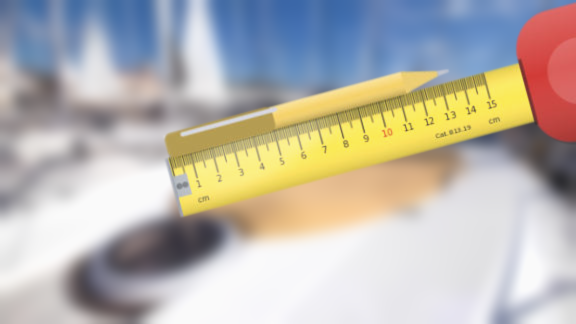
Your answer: 13.5cm
